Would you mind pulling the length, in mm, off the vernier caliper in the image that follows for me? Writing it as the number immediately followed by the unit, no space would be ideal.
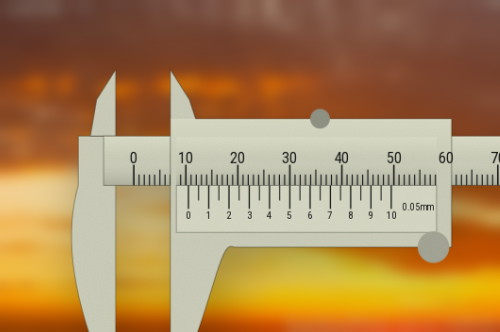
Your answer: 10.5mm
